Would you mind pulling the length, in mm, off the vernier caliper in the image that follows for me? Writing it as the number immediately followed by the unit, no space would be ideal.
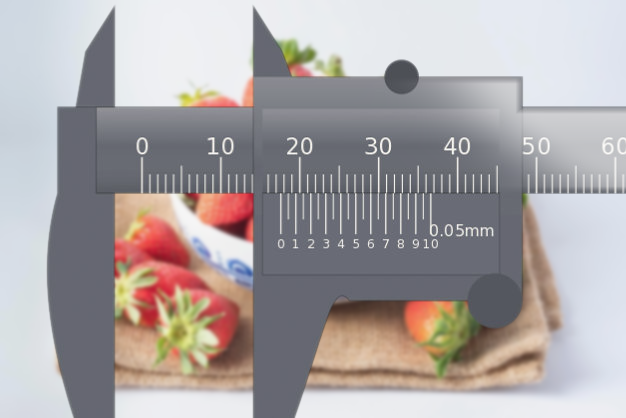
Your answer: 17.6mm
